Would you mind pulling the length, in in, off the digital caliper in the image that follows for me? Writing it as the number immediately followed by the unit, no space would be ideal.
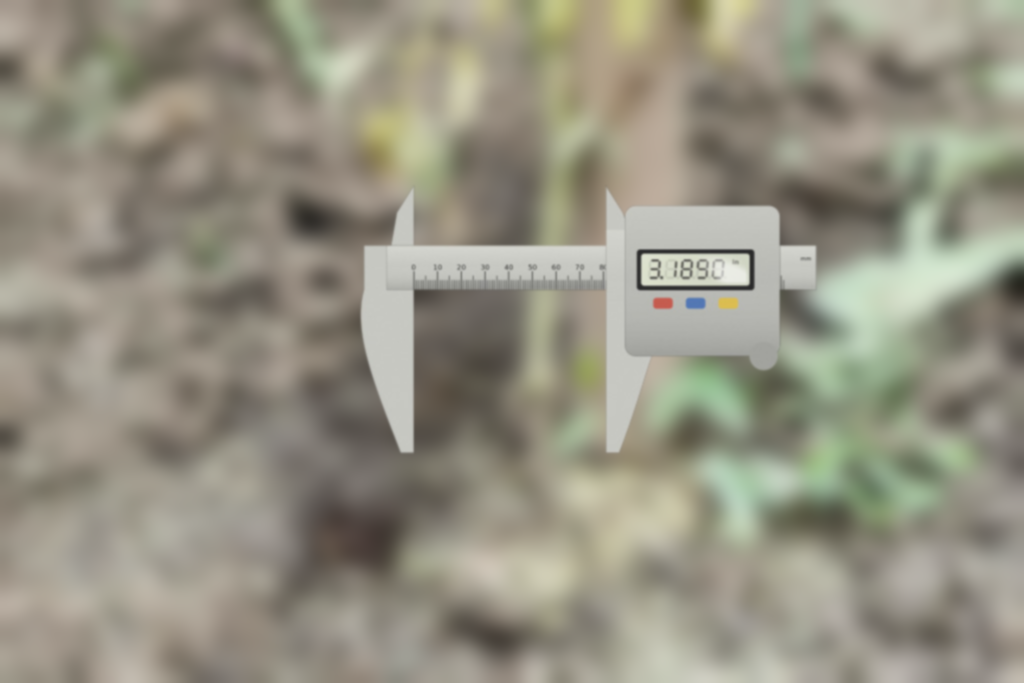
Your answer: 3.1890in
